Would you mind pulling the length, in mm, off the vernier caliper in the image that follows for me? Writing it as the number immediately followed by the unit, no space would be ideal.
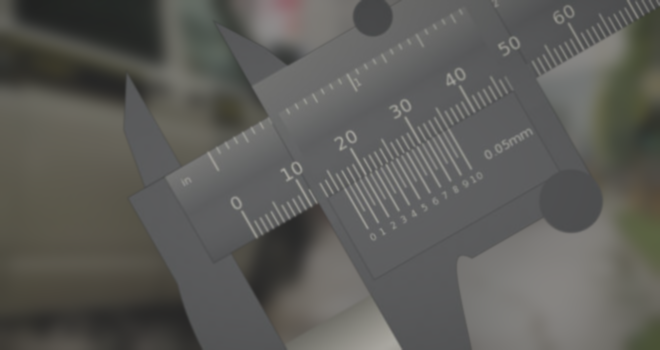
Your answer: 16.0mm
